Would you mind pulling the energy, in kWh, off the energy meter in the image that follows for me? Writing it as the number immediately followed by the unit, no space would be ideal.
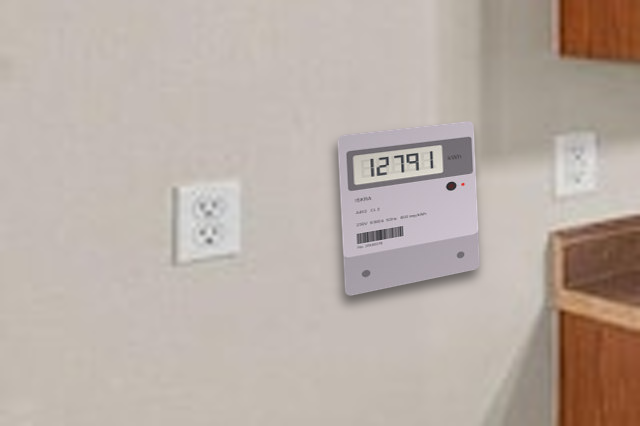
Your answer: 12791kWh
